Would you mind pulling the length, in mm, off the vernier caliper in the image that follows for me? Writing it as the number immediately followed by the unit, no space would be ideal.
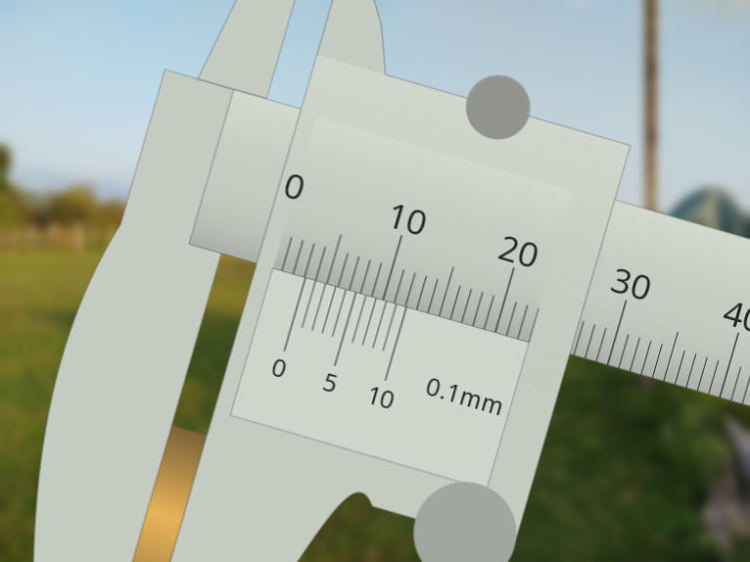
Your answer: 3.1mm
